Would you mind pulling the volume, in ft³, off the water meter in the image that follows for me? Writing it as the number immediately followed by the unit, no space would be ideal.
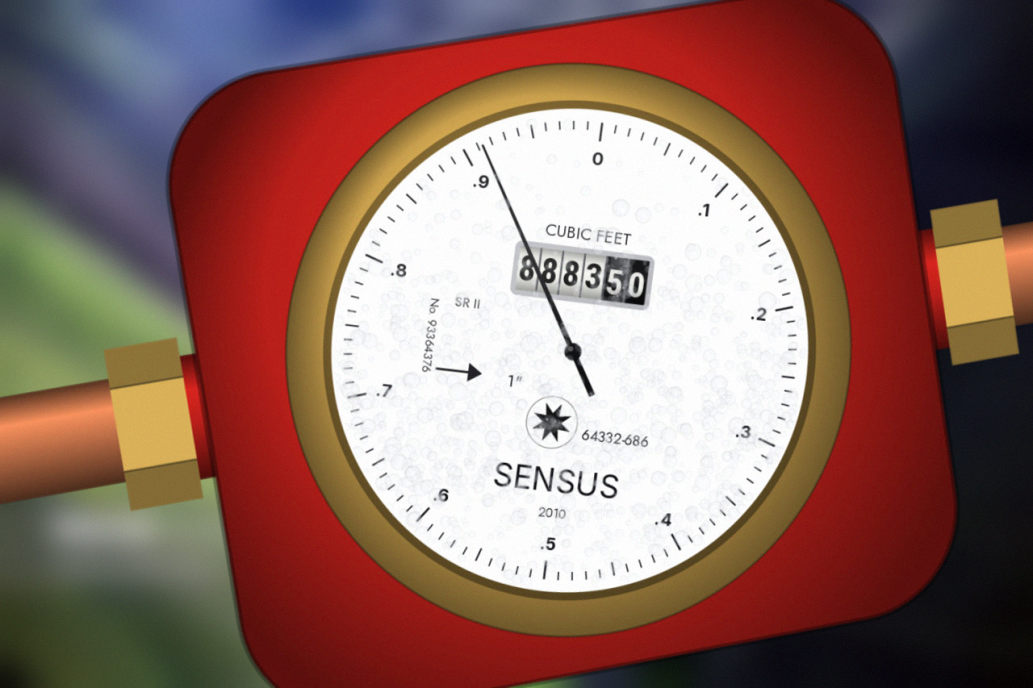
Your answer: 888349.91ft³
